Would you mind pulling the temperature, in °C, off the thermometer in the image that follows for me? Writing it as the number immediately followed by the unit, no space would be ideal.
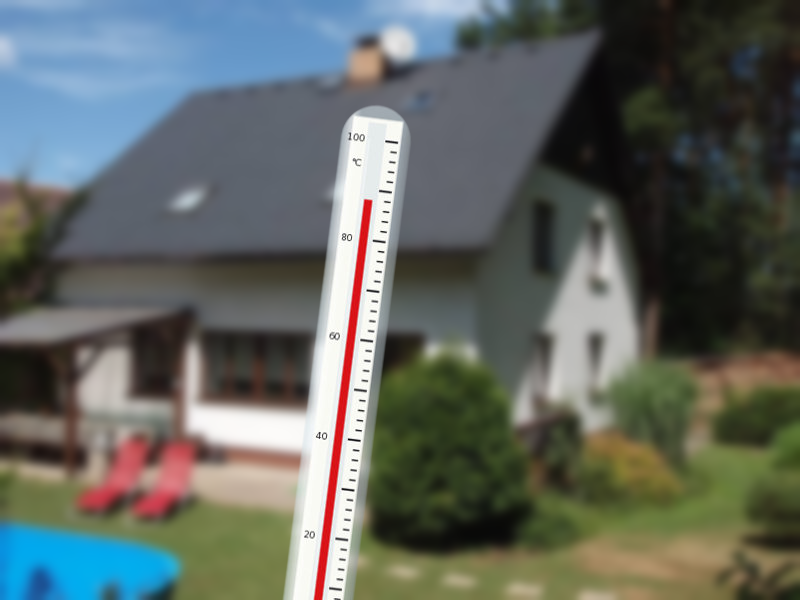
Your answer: 88°C
